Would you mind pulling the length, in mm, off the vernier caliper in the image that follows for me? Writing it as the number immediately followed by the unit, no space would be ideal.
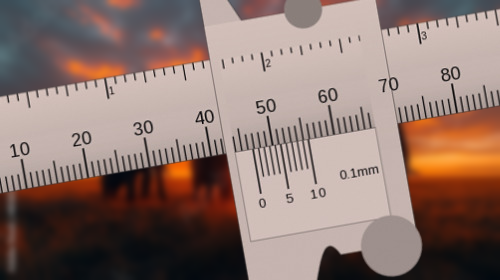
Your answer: 46.8mm
